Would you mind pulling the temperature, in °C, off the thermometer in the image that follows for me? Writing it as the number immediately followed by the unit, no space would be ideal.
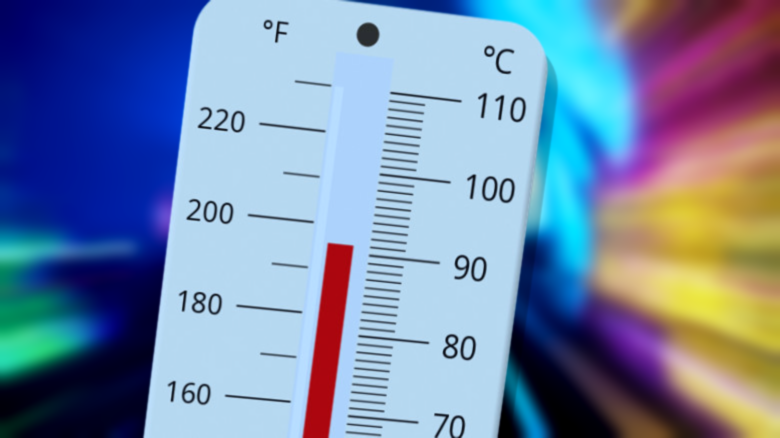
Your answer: 91°C
